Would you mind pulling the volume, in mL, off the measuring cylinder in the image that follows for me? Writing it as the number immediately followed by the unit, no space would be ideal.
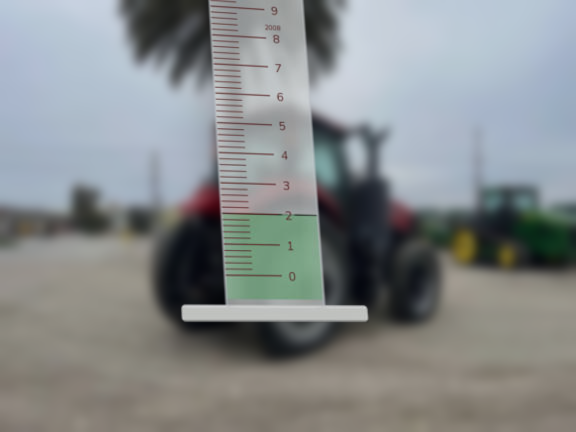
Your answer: 2mL
